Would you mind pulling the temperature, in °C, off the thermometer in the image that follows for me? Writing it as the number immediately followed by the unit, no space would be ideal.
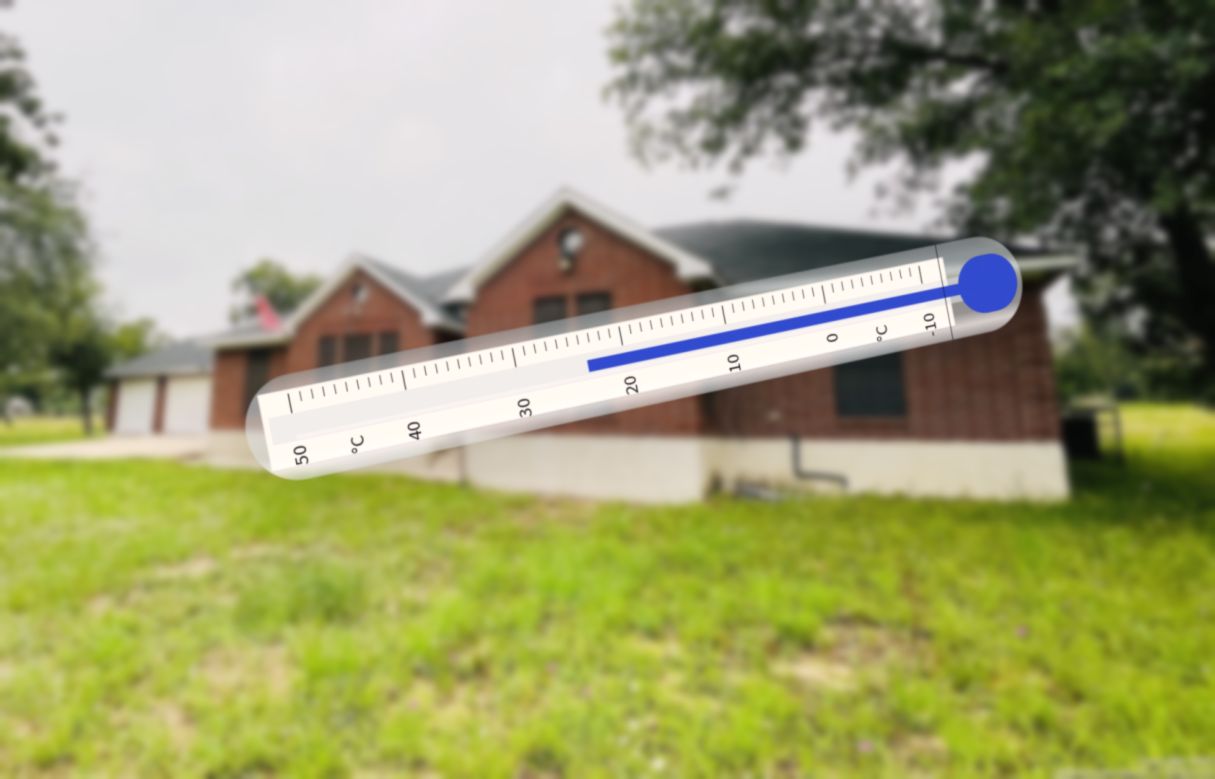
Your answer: 23.5°C
